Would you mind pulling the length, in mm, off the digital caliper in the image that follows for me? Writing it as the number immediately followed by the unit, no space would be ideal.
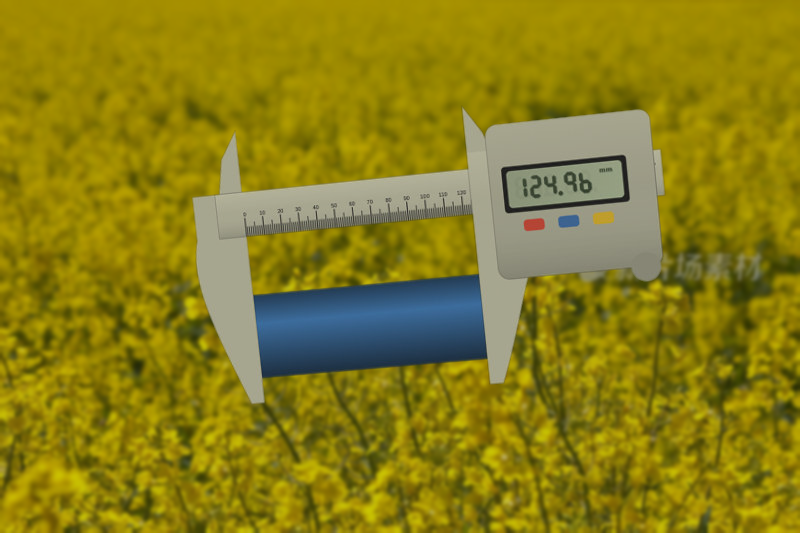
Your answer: 124.96mm
